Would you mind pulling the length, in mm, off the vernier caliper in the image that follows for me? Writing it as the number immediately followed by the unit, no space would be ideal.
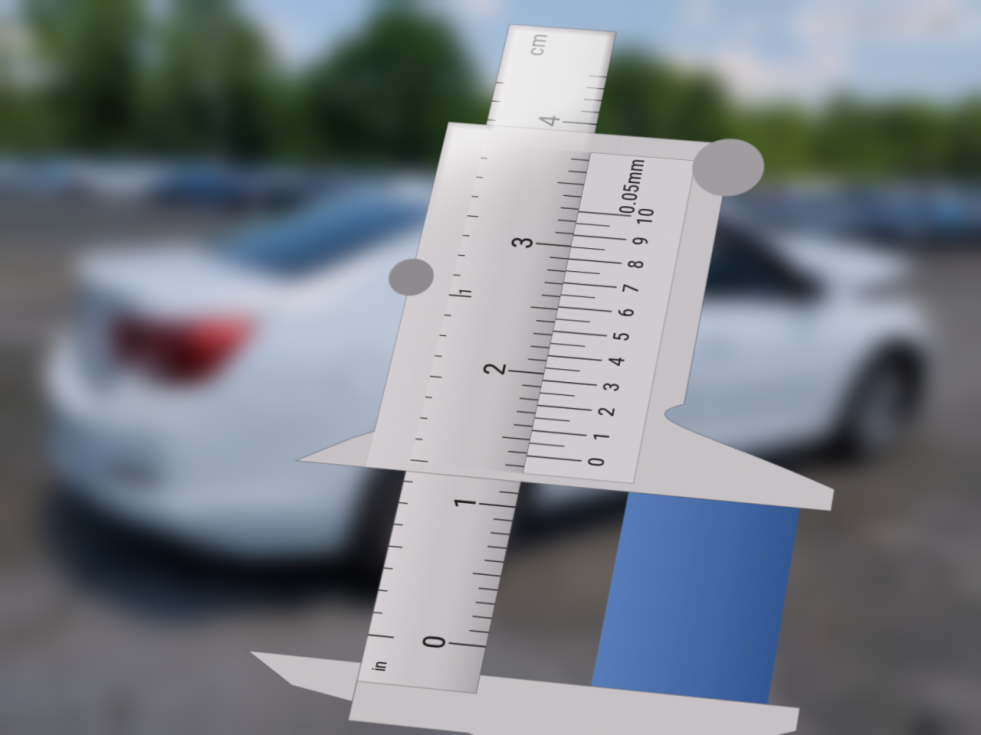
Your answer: 13.8mm
